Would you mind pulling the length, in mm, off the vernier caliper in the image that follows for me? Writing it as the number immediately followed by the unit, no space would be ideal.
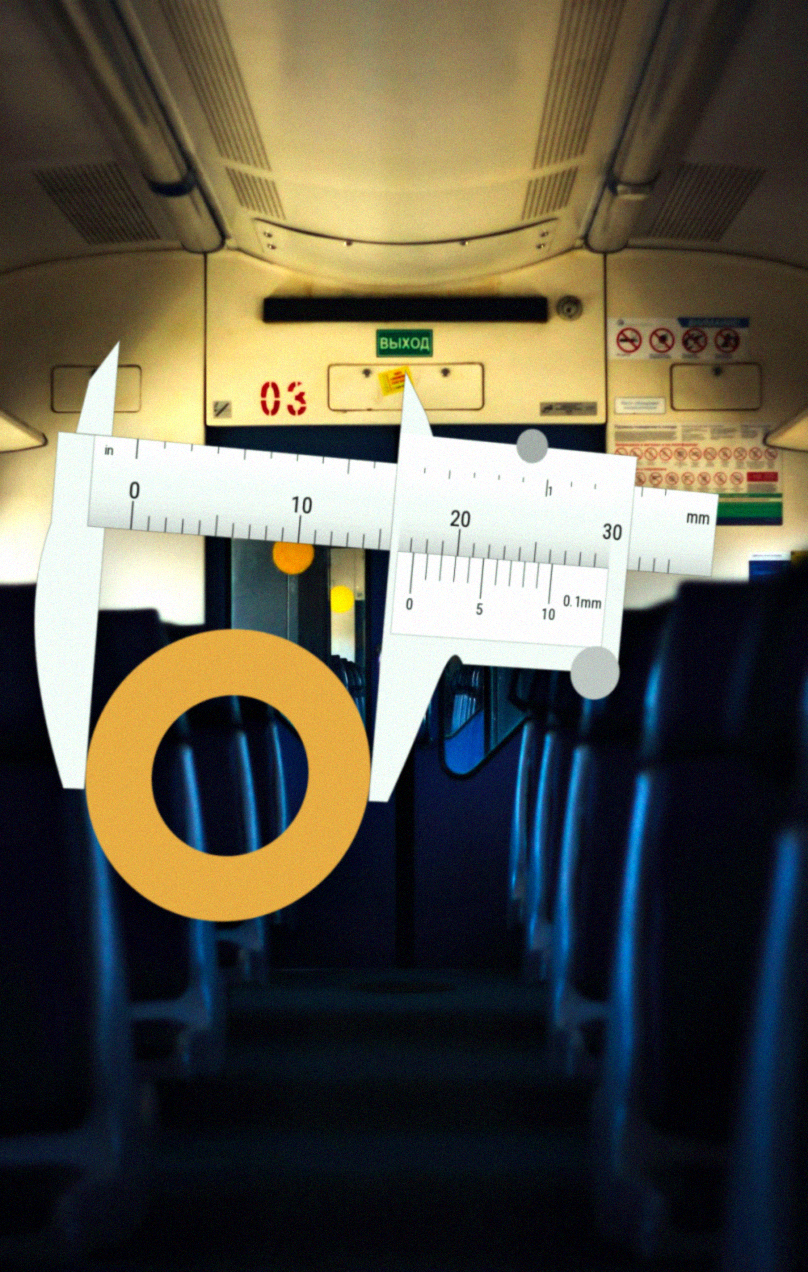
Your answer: 17.2mm
